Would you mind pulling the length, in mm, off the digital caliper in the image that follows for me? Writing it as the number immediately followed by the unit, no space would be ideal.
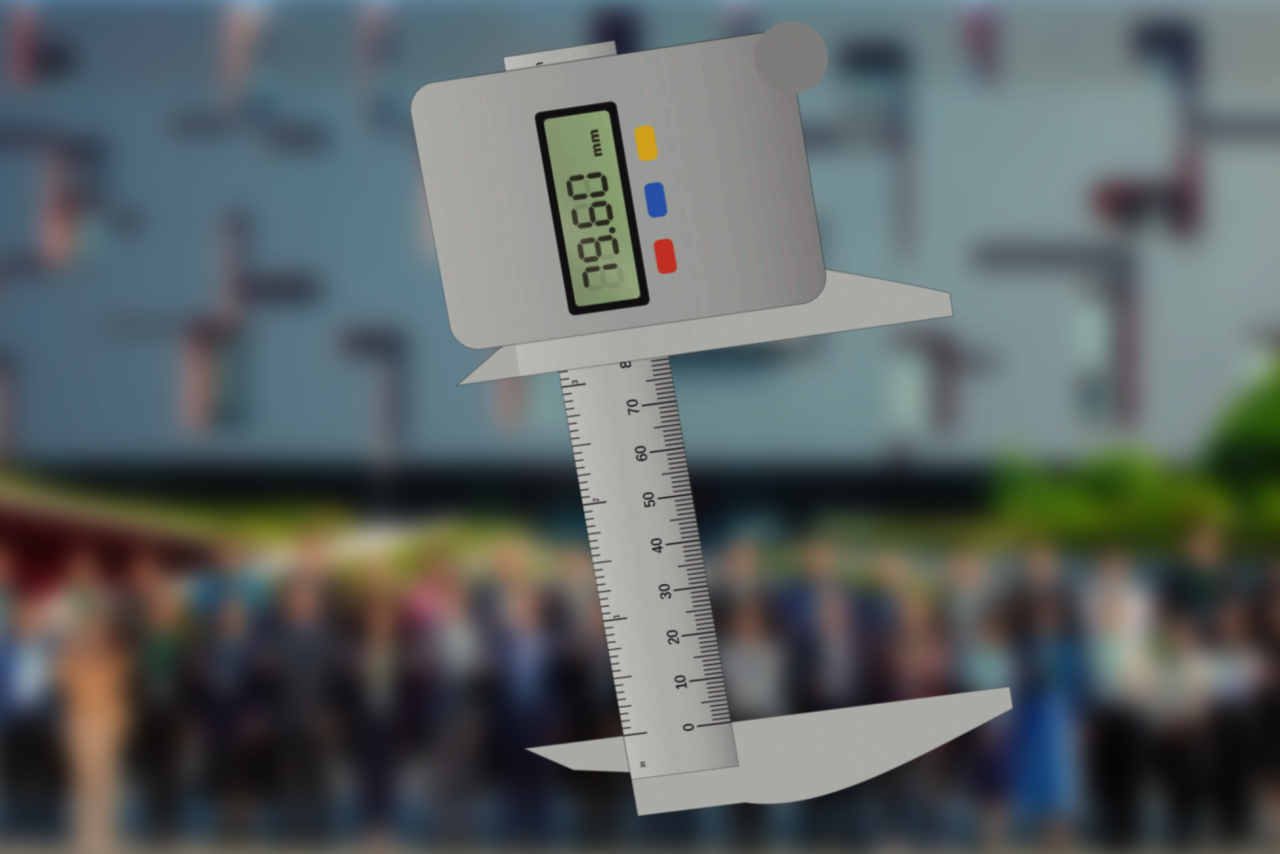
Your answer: 79.60mm
